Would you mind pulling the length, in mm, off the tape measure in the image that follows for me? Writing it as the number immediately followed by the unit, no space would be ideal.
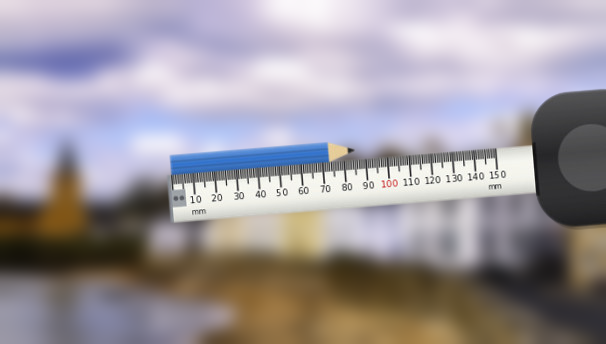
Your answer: 85mm
